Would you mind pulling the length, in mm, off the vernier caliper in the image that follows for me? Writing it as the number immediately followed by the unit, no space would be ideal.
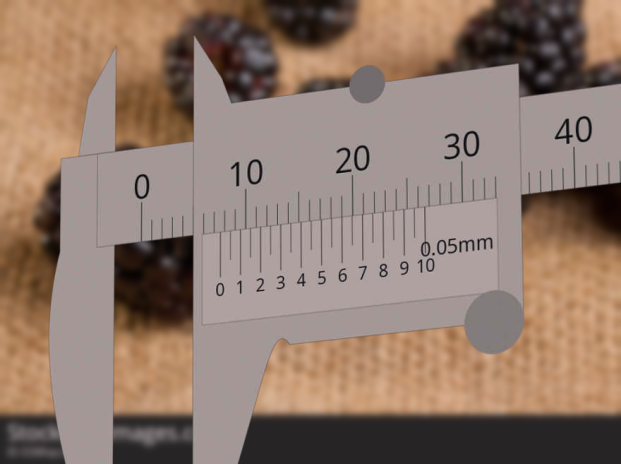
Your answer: 7.6mm
